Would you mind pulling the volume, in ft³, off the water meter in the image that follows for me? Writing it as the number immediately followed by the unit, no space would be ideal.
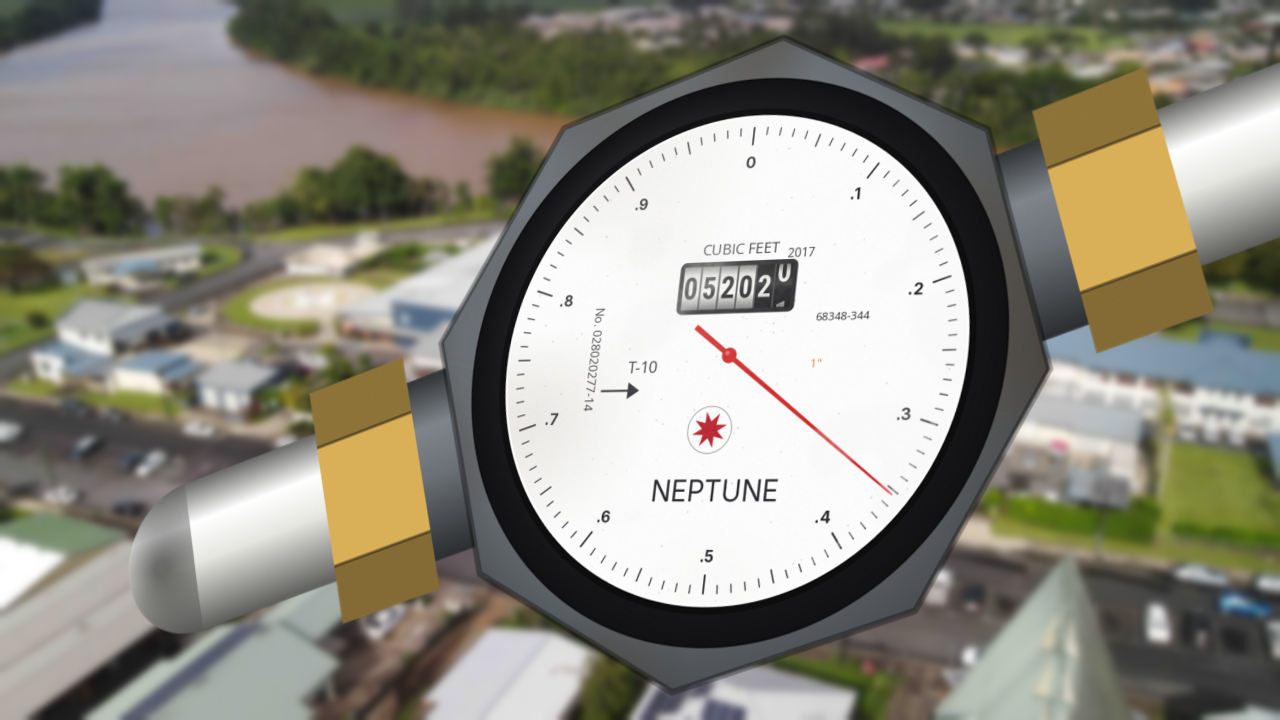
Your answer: 52020.35ft³
